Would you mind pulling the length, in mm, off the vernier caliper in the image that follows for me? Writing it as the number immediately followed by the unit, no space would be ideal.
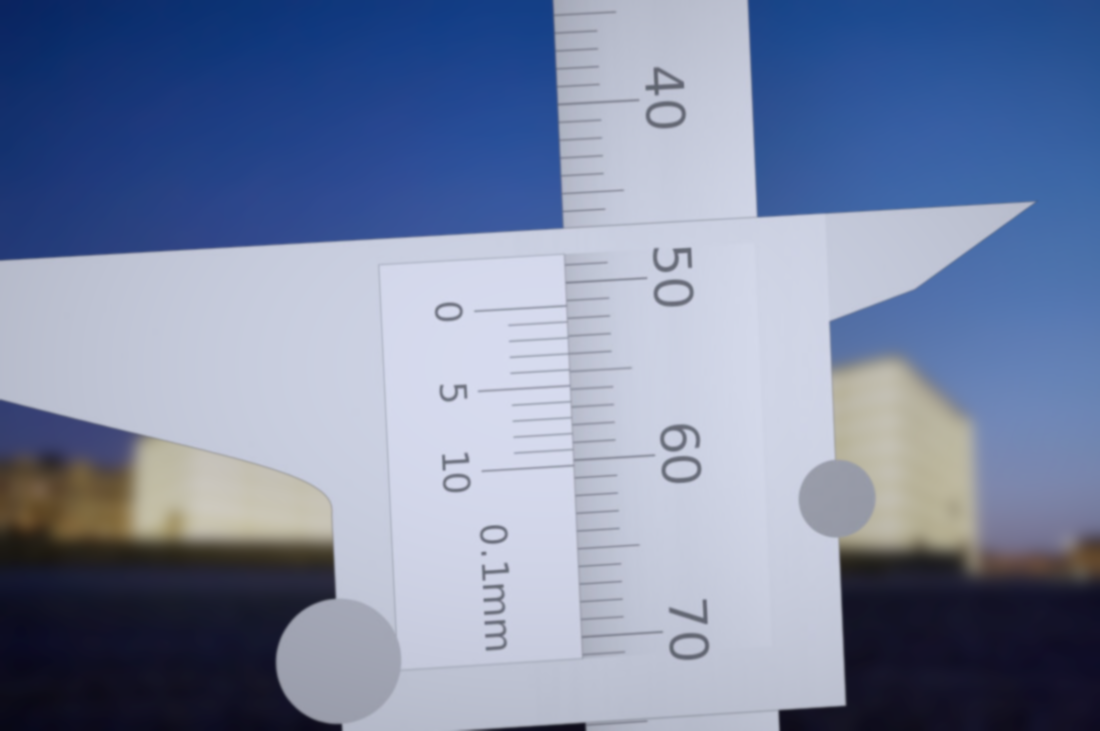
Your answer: 51.3mm
